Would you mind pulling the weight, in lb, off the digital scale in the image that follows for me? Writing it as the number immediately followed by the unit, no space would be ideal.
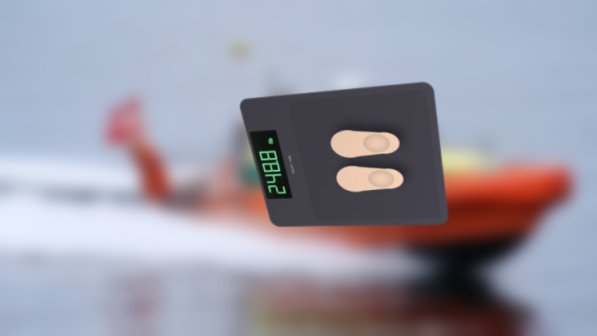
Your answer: 248.8lb
